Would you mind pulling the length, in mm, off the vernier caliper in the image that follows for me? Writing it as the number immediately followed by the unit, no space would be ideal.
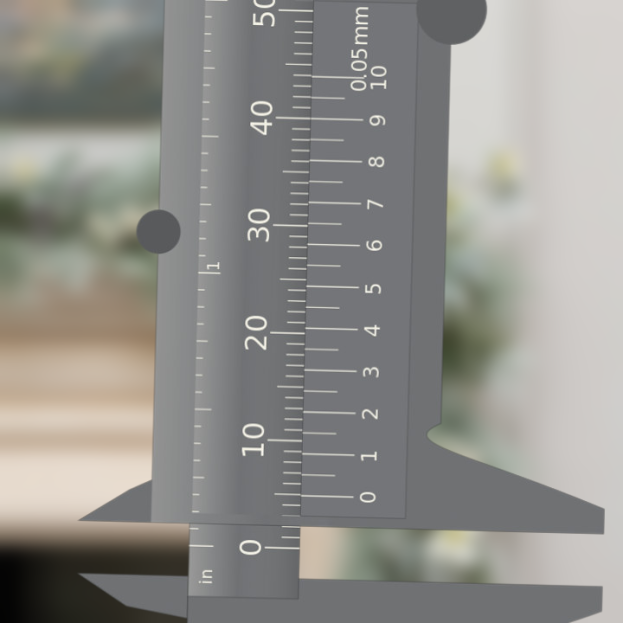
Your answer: 4.9mm
